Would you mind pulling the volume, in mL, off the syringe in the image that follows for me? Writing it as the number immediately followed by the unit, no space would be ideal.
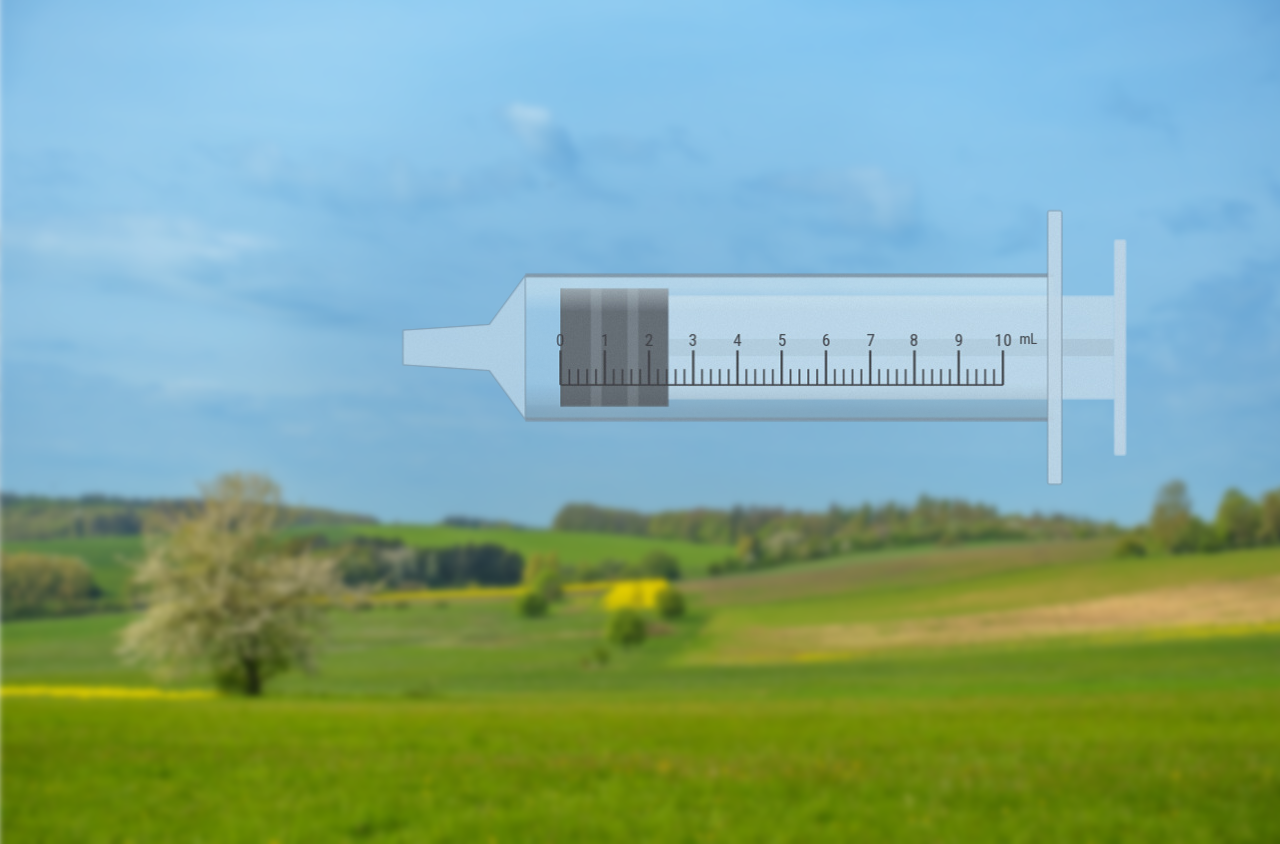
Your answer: 0mL
